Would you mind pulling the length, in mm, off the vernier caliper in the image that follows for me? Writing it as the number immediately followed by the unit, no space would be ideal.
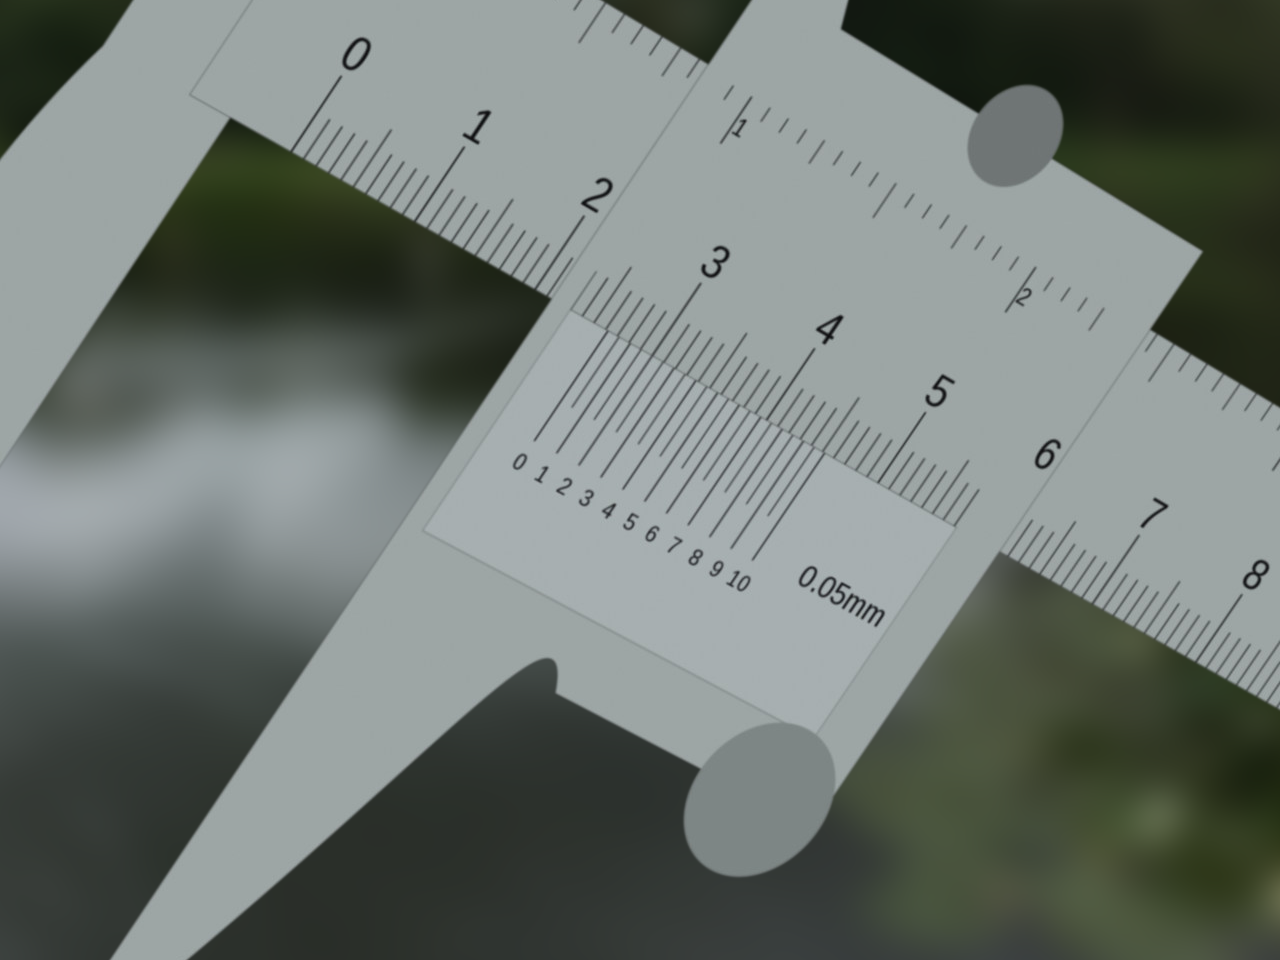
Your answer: 26.2mm
